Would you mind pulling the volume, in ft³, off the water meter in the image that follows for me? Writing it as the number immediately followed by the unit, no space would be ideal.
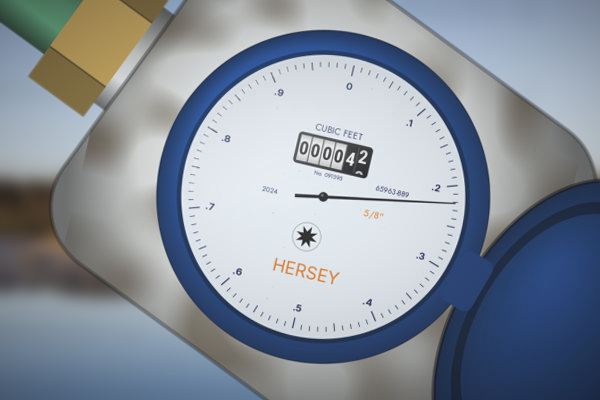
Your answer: 42.22ft³
